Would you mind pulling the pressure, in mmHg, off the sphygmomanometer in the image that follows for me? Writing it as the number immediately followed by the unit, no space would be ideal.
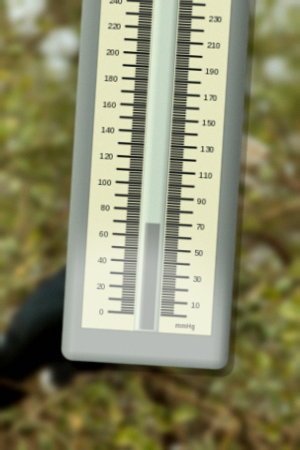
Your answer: 70mmHg
